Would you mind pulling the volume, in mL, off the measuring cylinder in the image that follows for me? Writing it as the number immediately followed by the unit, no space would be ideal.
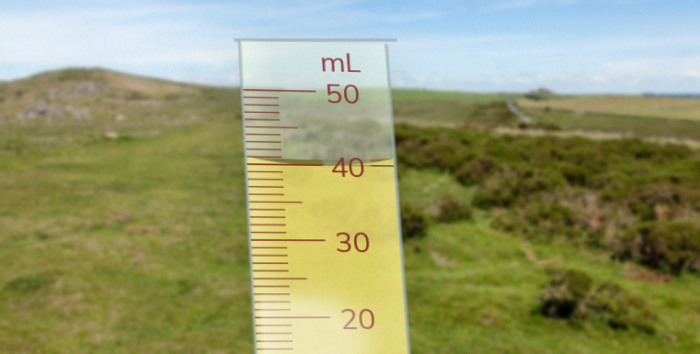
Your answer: 40mL
